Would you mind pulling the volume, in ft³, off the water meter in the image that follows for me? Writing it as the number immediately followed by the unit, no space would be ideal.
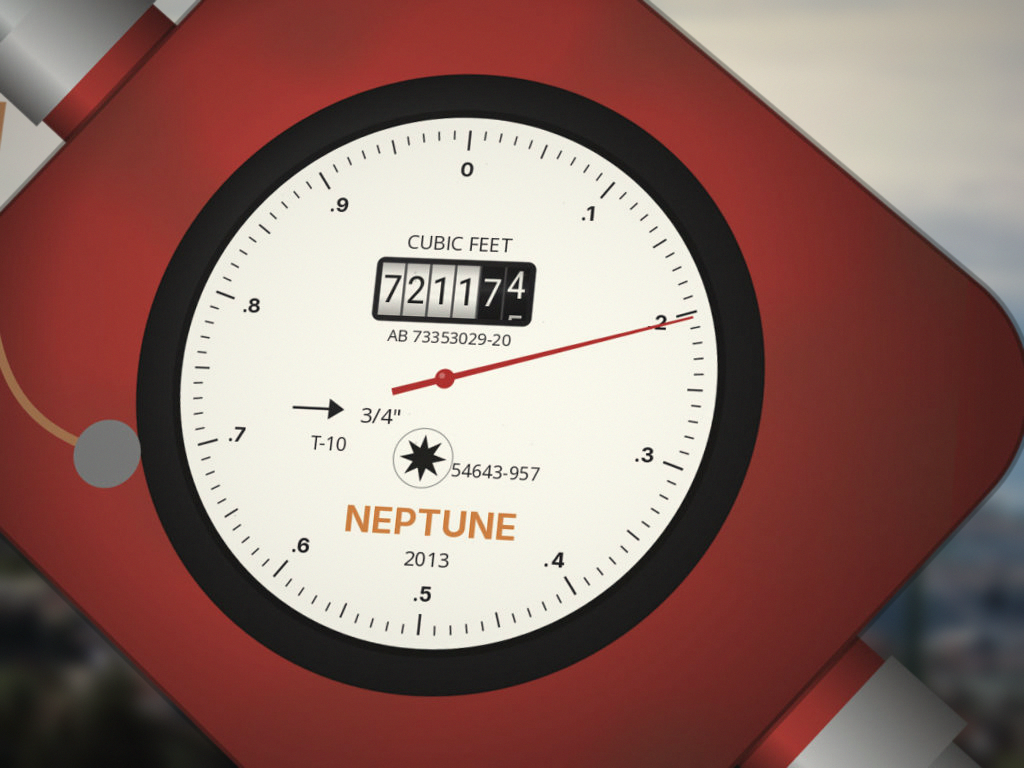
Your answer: 721174.20ft³
